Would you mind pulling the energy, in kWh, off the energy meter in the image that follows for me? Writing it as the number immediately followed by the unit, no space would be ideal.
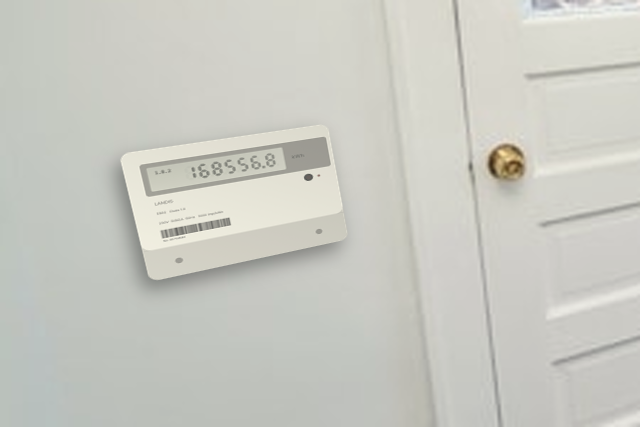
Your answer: 168556.8kWh
